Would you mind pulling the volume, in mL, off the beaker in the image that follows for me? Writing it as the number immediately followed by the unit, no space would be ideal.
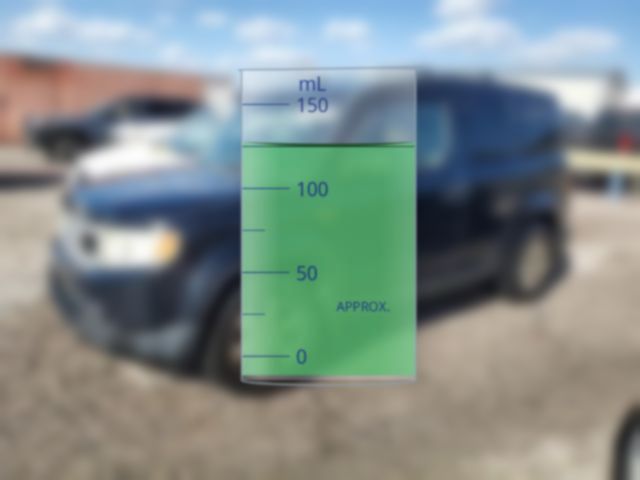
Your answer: 125mL
